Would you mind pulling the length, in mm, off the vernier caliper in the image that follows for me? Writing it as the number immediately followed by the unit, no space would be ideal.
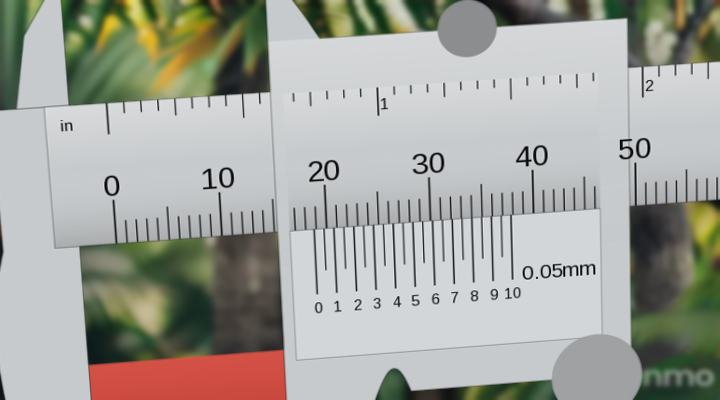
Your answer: 18.8mm
